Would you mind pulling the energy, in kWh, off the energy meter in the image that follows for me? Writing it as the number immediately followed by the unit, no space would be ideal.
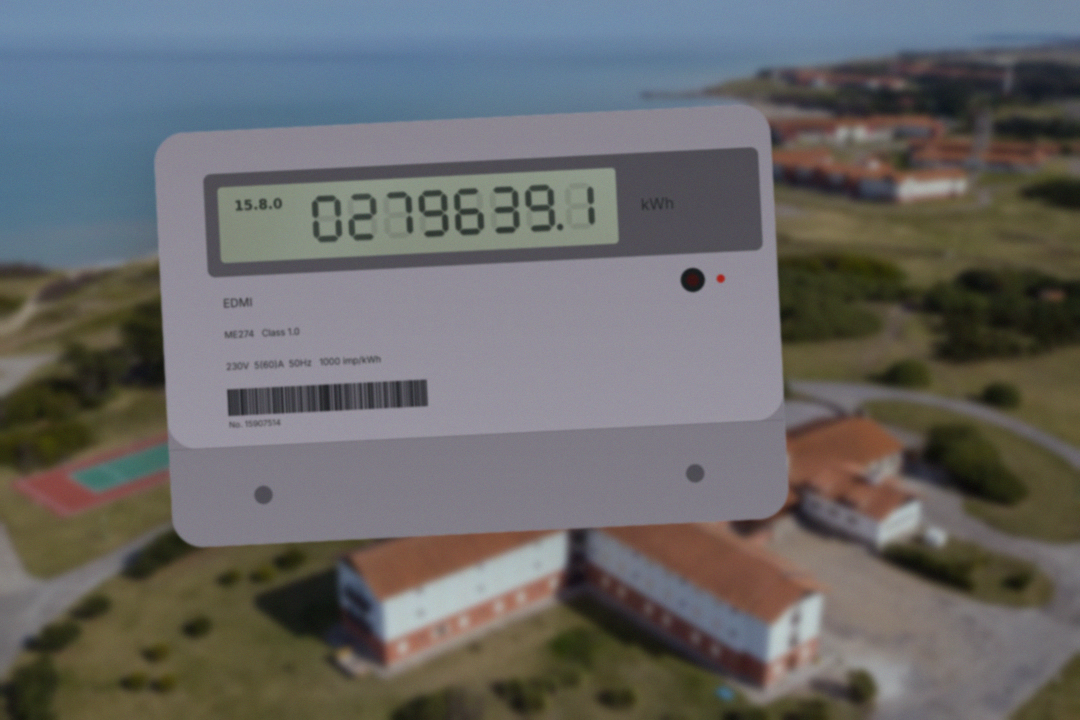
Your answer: 279639.1kWh
